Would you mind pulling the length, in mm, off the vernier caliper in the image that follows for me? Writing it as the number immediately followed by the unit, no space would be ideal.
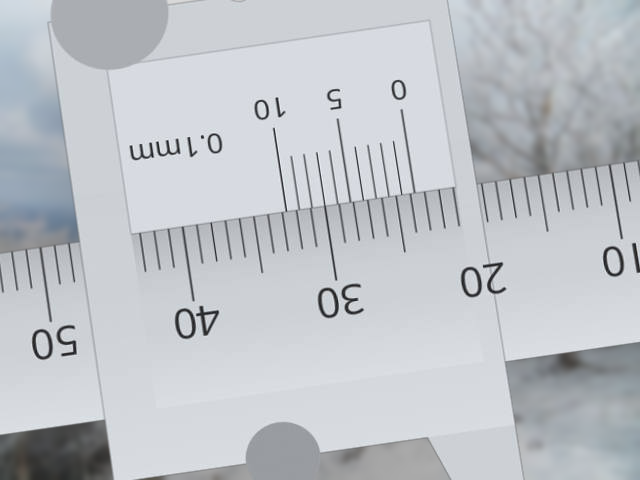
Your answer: 23.7mm
